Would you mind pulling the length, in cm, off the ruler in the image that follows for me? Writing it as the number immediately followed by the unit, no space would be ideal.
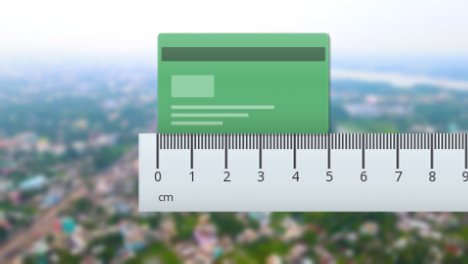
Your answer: 5cm
